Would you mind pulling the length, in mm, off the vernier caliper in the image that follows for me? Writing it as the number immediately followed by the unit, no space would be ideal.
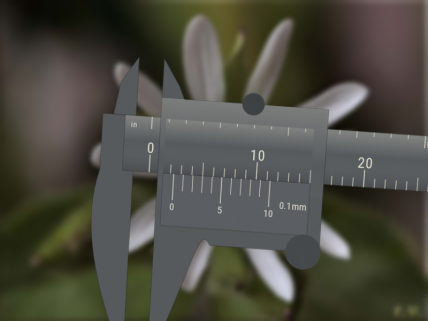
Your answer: 2.3mm
